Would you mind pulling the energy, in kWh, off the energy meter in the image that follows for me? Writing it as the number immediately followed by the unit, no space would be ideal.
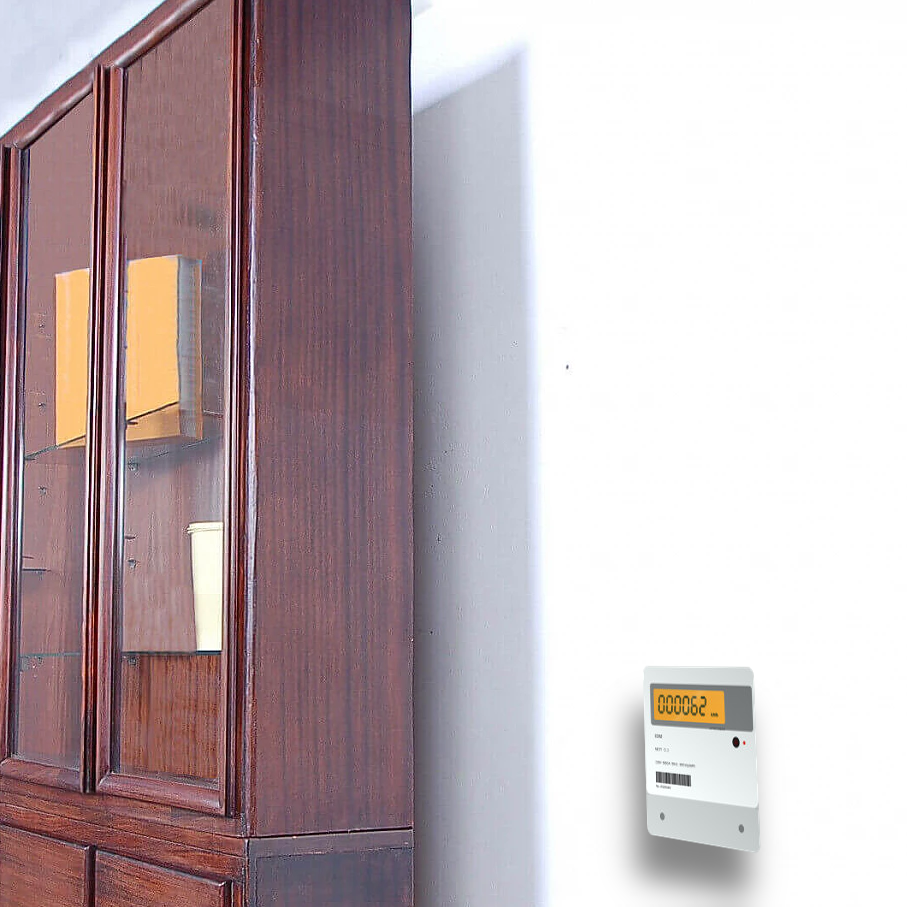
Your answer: 62kWh
